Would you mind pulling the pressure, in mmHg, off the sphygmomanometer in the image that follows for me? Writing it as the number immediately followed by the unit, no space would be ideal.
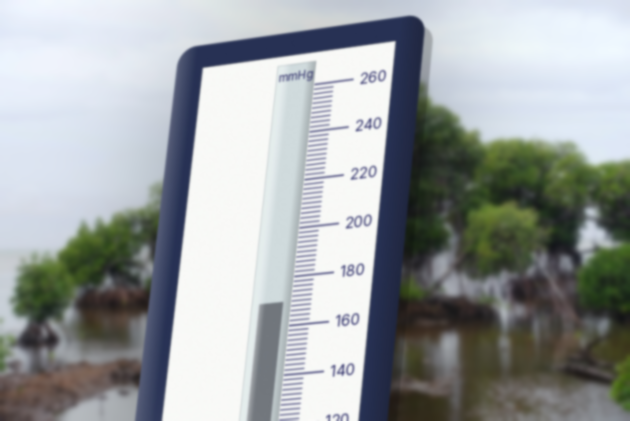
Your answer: 170mmHg
